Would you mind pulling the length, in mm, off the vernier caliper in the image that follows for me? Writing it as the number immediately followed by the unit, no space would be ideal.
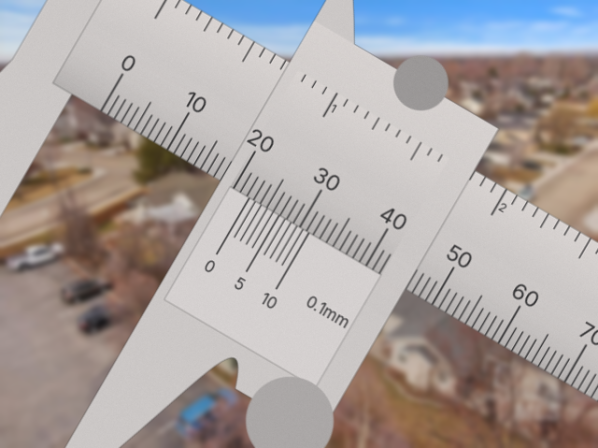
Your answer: 22.4mm
